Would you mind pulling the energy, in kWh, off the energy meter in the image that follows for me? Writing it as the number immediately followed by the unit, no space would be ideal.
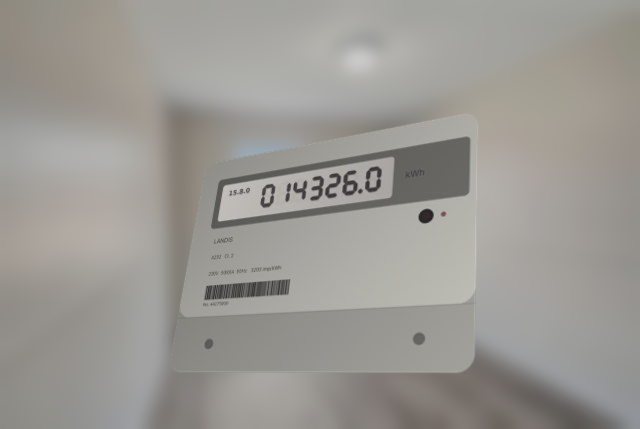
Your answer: 14326.0kWh
